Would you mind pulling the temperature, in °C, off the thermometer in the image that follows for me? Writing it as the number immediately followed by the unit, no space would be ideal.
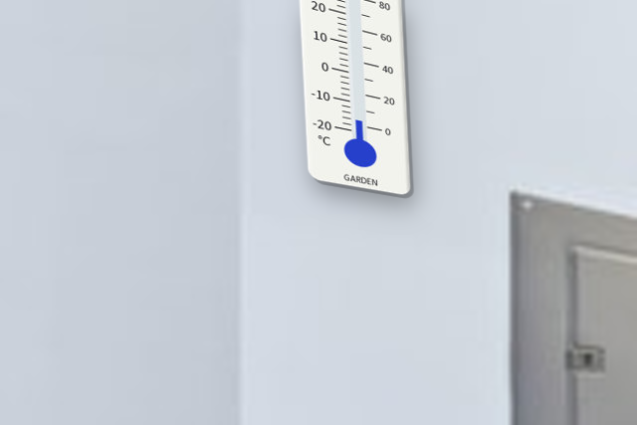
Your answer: -16°C
